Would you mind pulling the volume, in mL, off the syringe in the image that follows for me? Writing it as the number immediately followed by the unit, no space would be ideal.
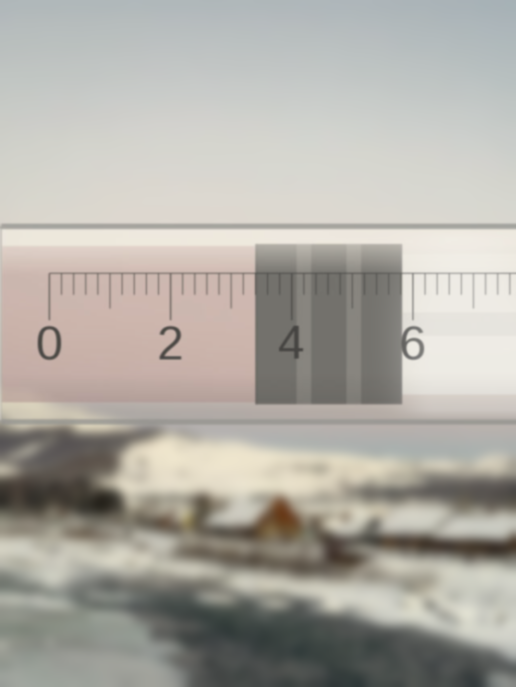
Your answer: 3.4mL
